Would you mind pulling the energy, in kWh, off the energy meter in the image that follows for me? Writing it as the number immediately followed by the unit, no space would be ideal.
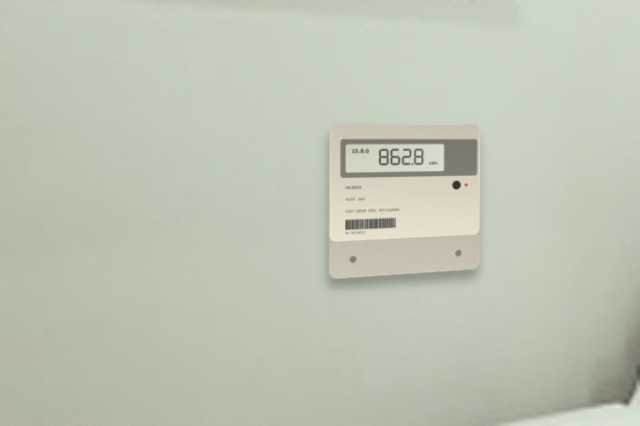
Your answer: 862.8kWh
